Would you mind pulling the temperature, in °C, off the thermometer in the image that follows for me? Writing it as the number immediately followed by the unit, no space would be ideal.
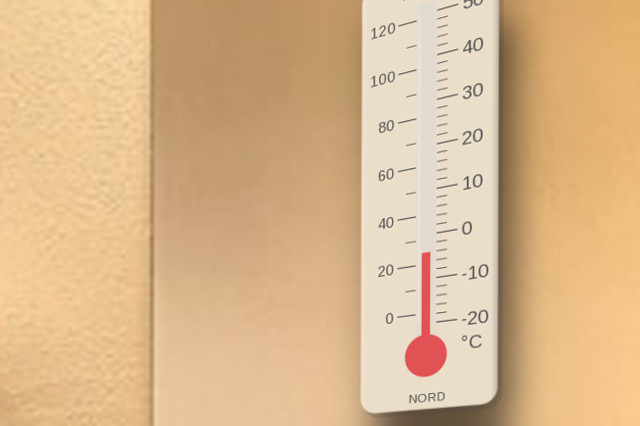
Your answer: -4°C
